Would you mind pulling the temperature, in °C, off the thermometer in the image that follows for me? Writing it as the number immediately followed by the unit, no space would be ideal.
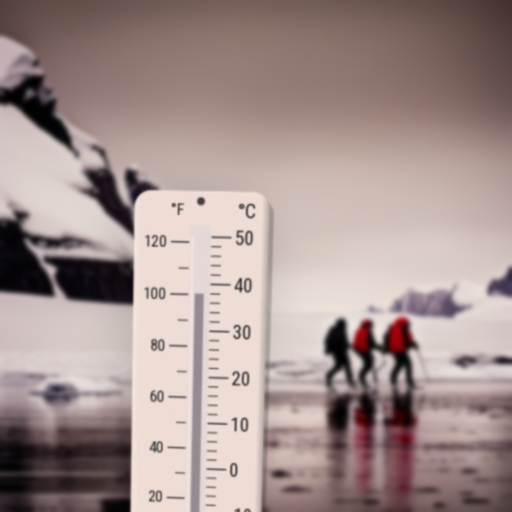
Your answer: 38°C
